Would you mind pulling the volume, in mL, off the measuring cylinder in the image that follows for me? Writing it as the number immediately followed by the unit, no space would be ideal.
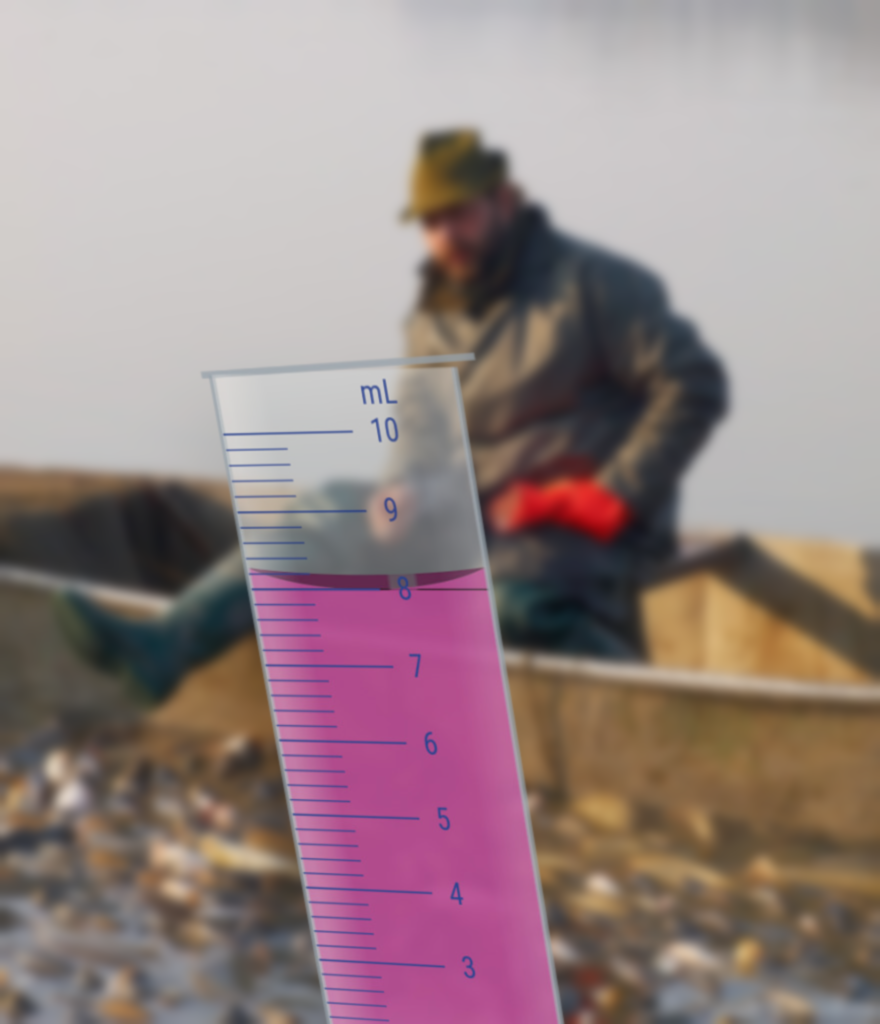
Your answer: 8mL
